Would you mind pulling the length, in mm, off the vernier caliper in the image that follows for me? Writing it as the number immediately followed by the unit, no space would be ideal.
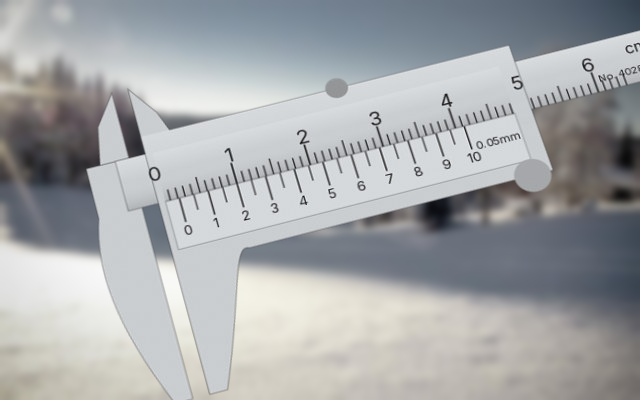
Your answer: 2.2mm
